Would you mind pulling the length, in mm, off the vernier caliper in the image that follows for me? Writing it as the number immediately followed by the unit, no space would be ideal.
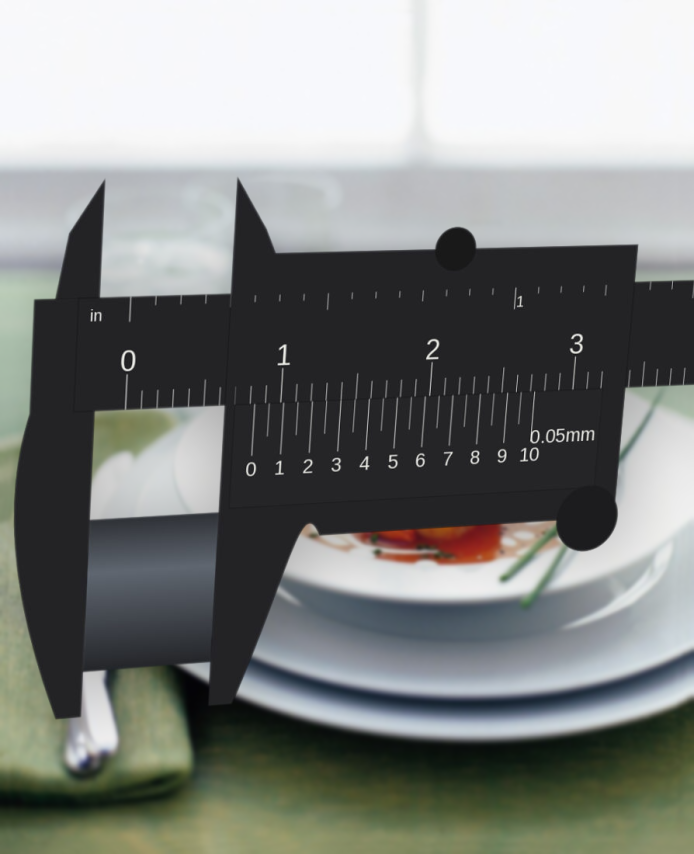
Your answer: 8.3mm
